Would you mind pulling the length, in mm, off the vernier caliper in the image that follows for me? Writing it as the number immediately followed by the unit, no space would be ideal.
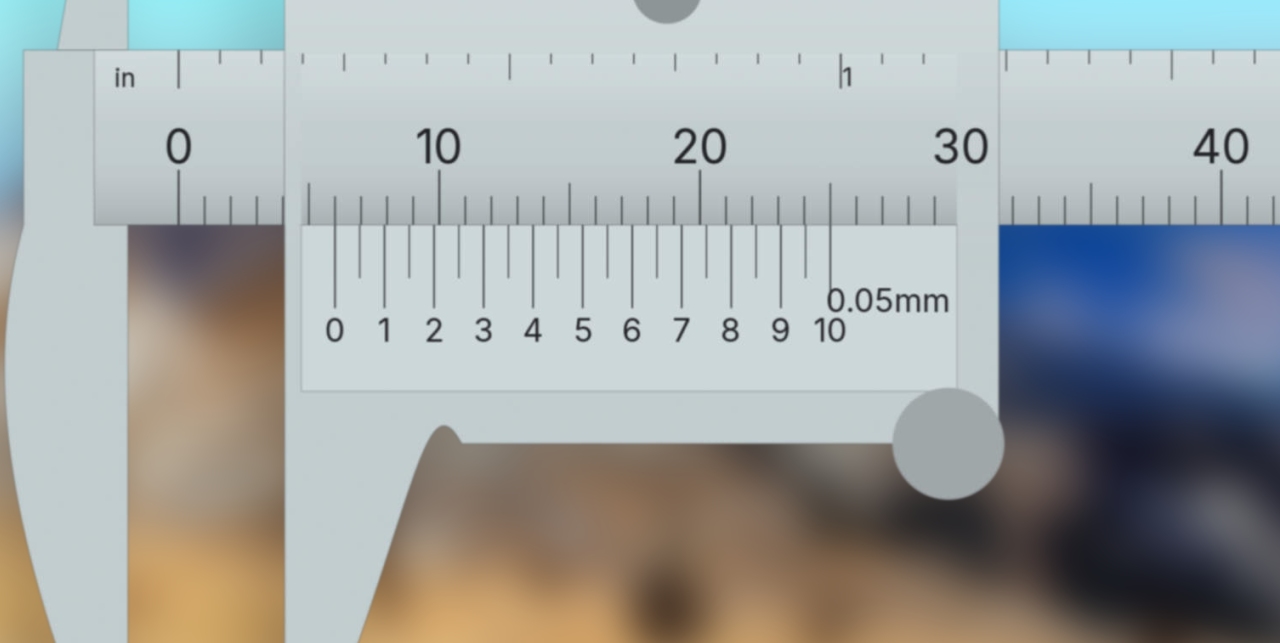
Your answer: 6.0mm
